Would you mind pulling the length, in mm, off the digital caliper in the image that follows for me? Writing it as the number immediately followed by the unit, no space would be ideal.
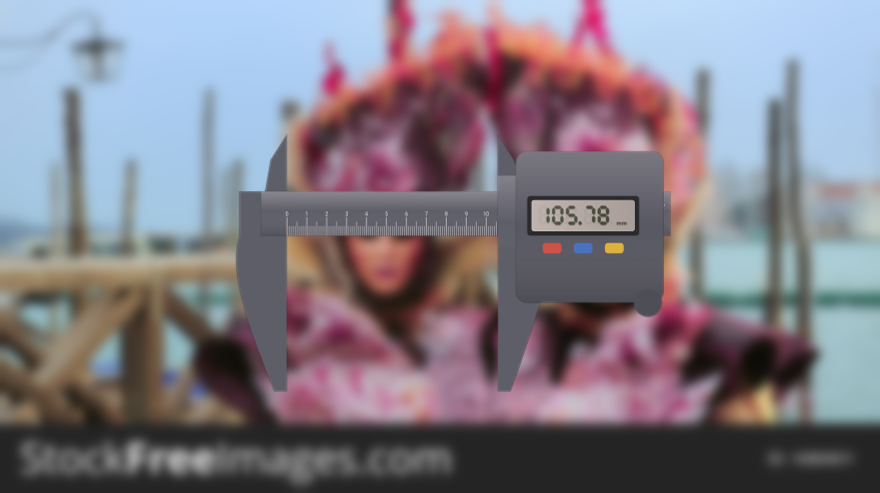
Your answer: 105.78mm
